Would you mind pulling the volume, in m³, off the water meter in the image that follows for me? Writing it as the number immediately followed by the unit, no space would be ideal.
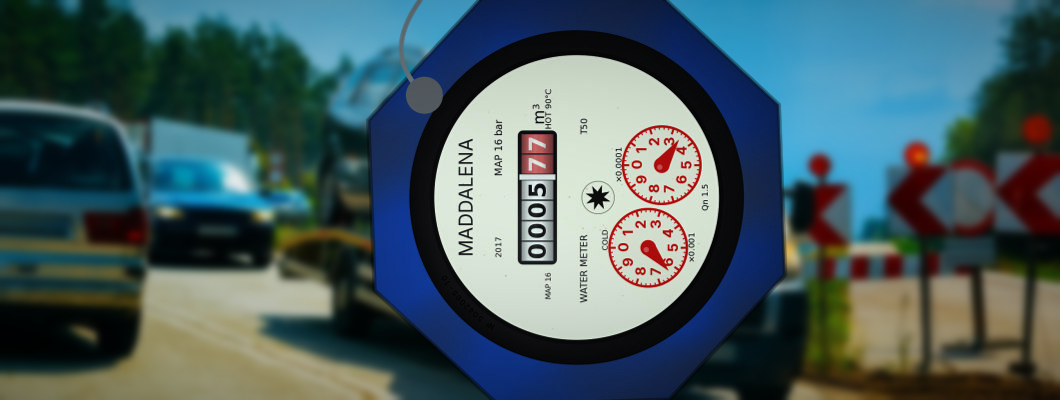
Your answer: 5.7763m³
